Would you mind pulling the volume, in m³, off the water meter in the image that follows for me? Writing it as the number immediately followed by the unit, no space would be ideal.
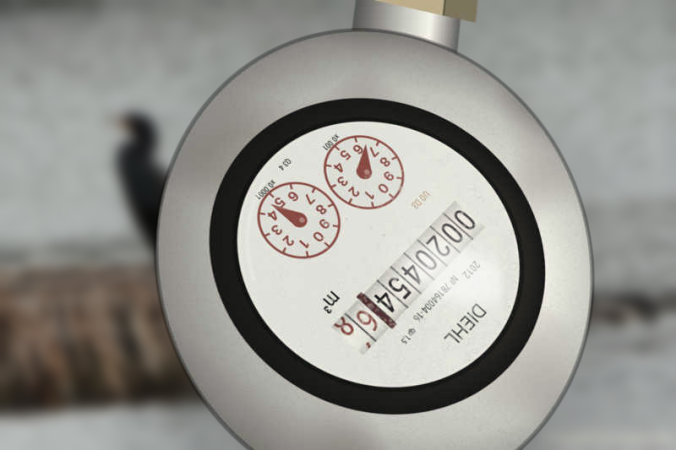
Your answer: 20454.6764m³
